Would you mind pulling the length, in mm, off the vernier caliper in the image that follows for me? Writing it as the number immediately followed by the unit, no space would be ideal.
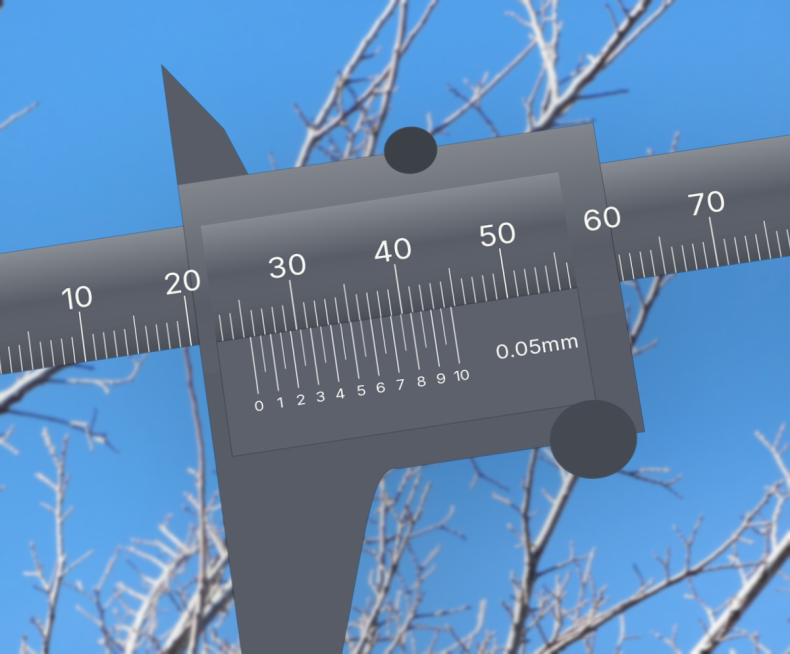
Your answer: 25.6mm
